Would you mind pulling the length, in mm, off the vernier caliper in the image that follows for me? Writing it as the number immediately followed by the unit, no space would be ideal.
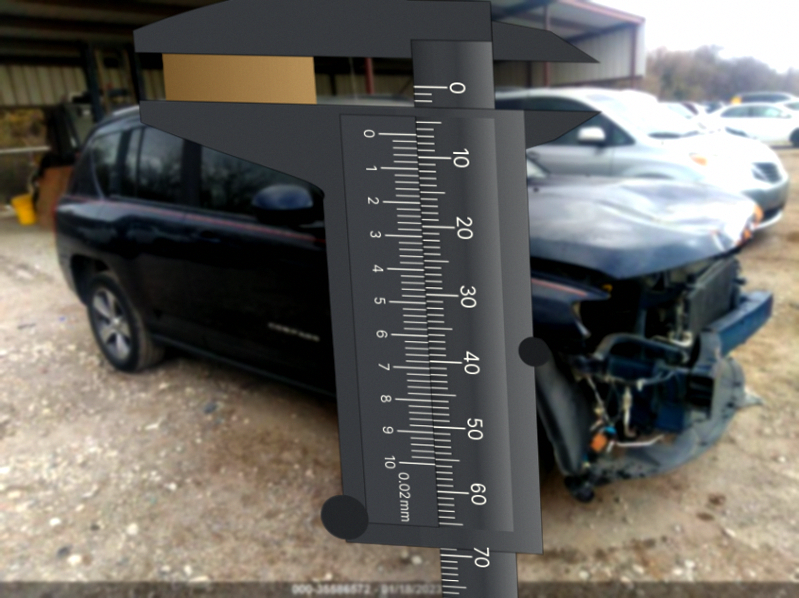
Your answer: 6.8mm
